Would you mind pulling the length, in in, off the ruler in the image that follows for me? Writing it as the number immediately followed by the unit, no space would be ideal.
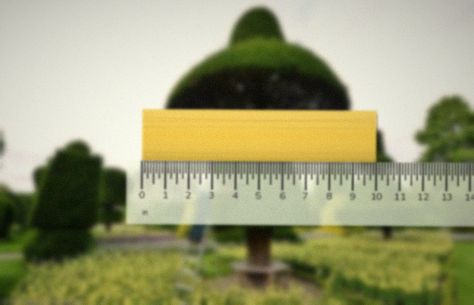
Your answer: 10in
